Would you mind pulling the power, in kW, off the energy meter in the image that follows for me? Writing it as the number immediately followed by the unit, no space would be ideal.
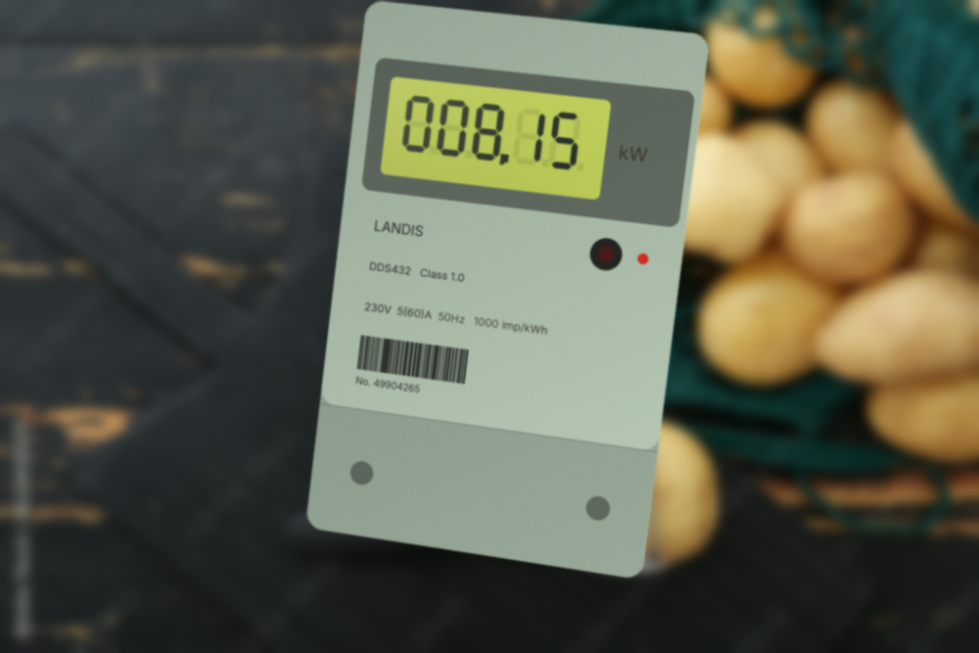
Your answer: 8.15kW
